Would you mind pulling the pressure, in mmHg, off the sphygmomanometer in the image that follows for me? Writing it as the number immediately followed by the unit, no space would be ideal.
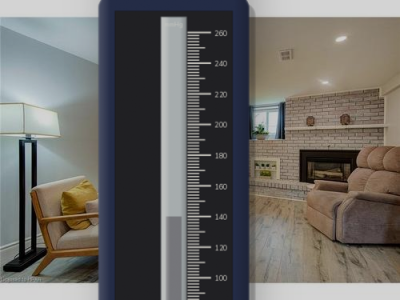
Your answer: 140mmHg
